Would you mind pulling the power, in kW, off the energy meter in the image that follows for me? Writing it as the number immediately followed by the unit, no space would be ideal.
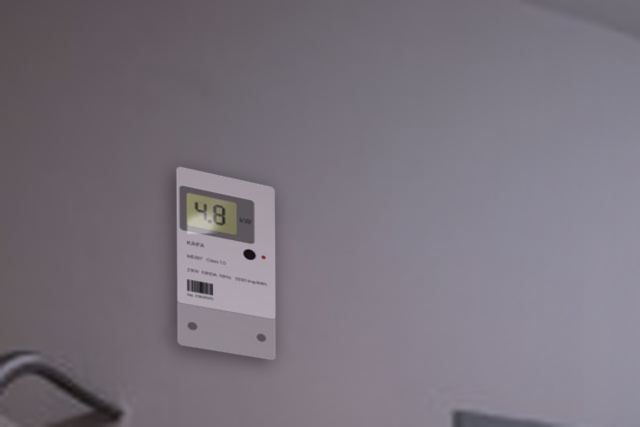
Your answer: 4.8kW
